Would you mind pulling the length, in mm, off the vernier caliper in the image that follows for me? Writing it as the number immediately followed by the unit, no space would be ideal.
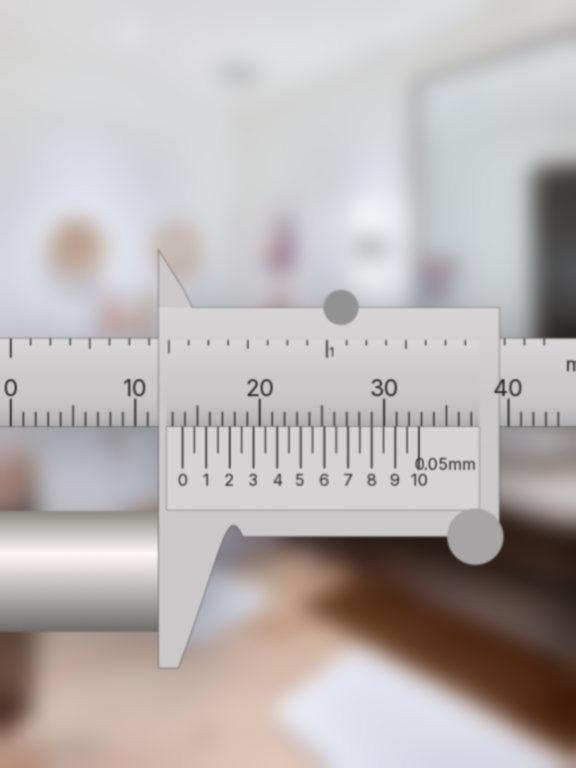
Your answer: 13.8mm
